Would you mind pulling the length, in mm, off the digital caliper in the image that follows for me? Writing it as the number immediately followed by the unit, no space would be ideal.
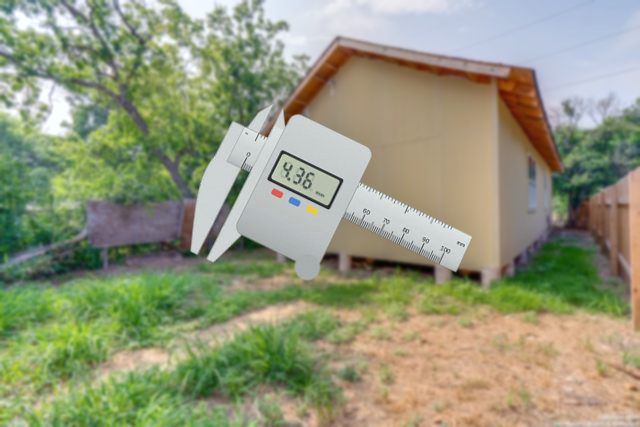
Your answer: 4.36mm
